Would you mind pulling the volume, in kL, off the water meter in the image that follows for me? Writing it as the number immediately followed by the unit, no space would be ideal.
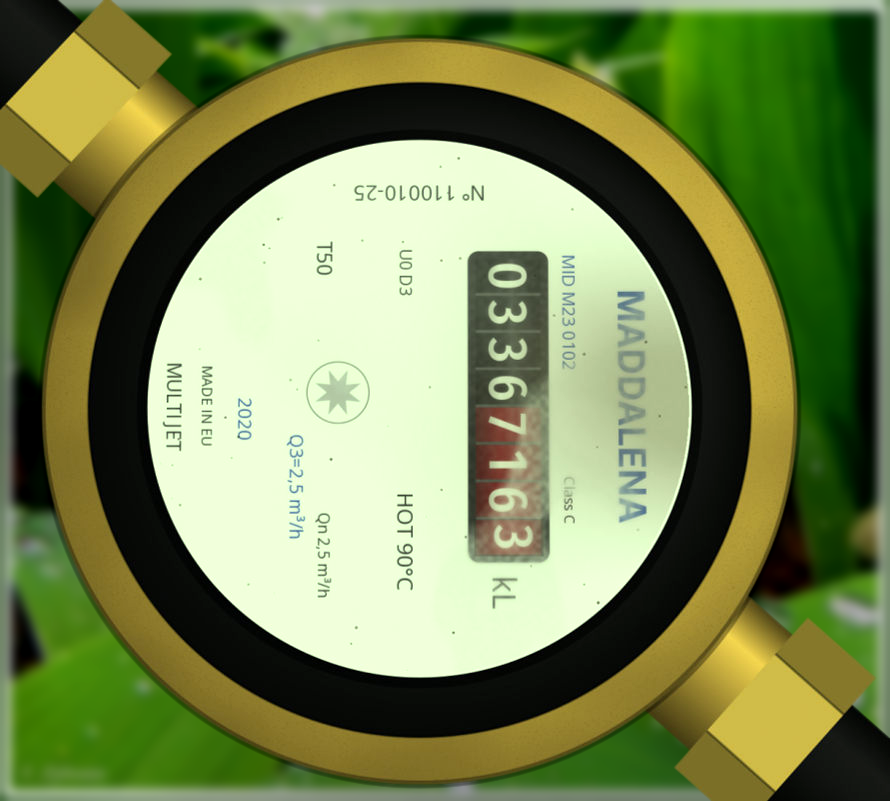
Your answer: 336.7163kL
